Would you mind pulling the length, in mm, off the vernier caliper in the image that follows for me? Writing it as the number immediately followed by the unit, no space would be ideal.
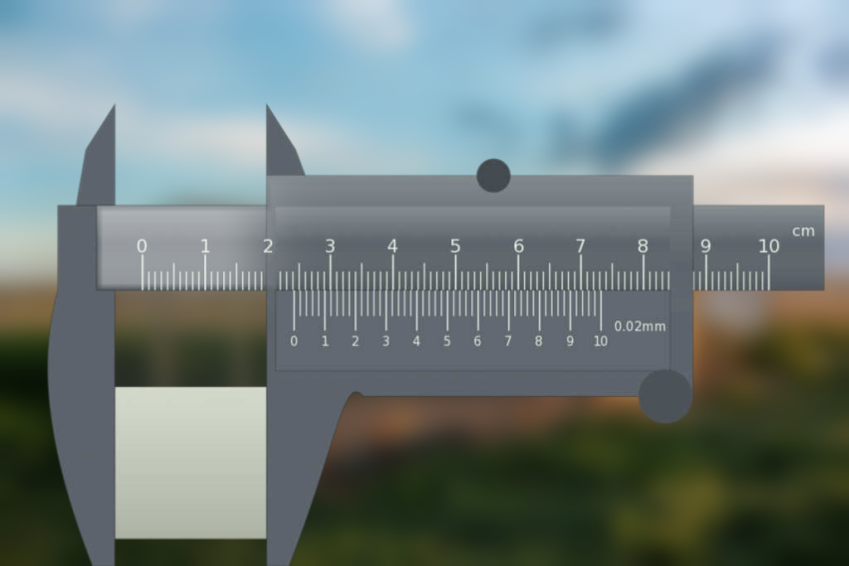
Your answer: 24.2mm
